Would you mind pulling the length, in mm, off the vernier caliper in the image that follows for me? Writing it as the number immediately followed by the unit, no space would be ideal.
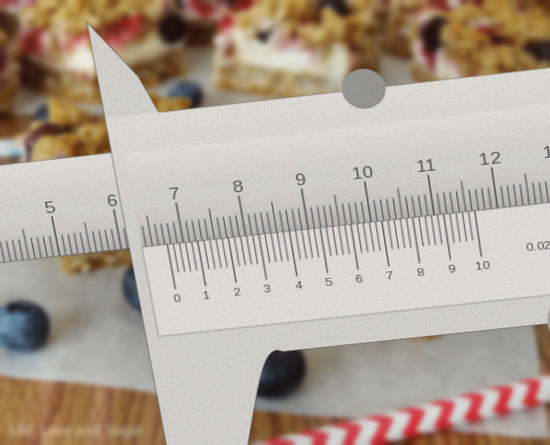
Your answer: 67.4mm
